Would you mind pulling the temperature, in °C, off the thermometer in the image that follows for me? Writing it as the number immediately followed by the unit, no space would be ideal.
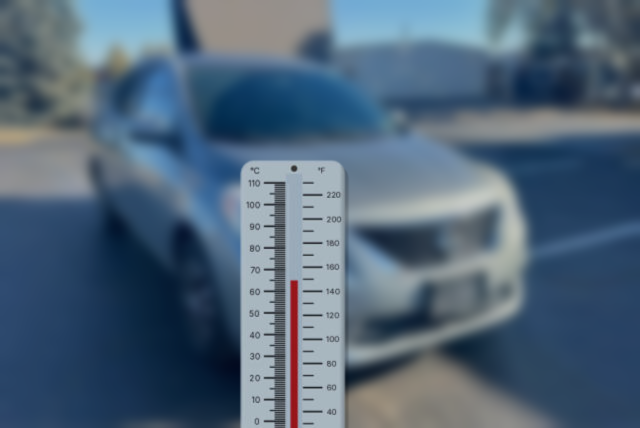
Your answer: 65°C
